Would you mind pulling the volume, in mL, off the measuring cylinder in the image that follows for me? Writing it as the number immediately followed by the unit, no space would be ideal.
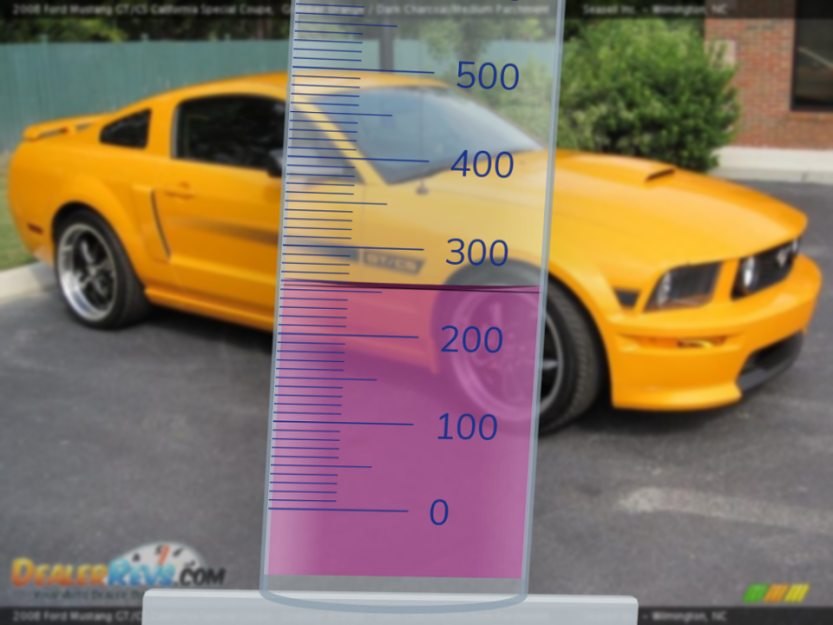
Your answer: 255mL
